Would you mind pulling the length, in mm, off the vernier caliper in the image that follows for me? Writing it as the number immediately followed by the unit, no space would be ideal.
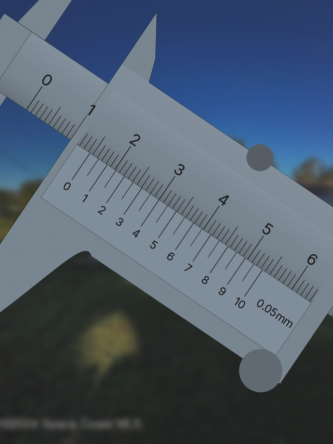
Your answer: 14.4mm
